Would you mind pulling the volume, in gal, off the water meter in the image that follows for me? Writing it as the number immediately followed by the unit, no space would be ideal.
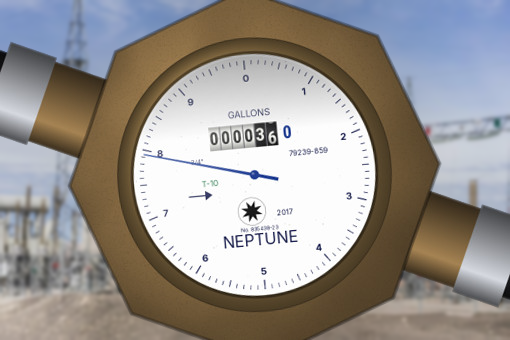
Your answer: 357.9gal
